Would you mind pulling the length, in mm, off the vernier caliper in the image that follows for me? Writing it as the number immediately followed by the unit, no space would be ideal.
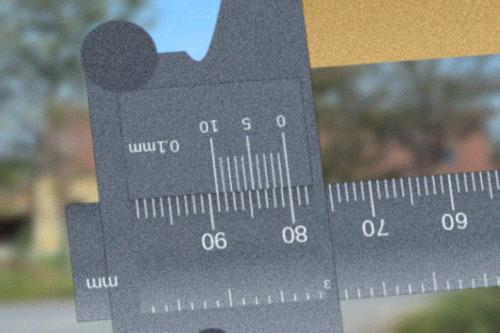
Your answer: 80.0mm
